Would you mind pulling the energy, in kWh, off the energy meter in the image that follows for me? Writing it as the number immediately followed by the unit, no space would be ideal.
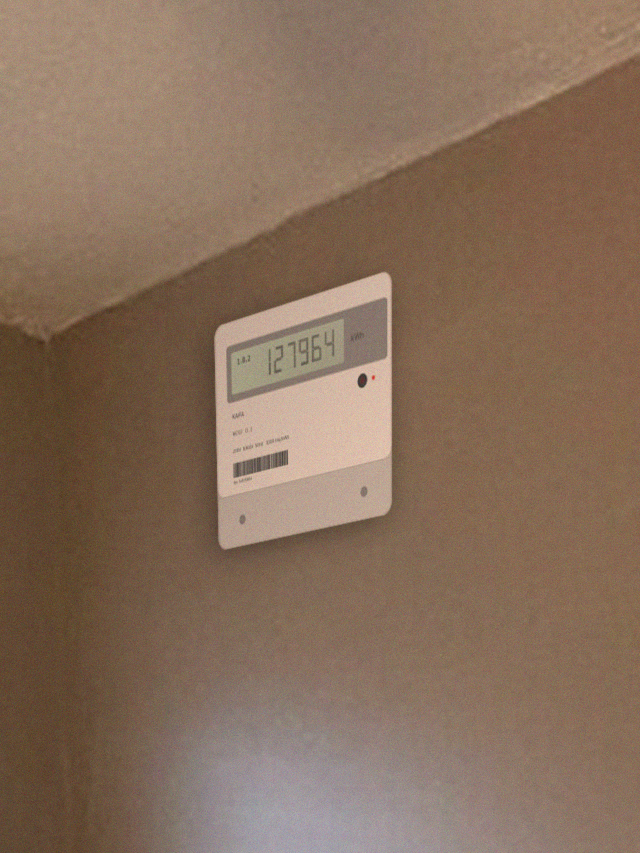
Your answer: 127964kWh
